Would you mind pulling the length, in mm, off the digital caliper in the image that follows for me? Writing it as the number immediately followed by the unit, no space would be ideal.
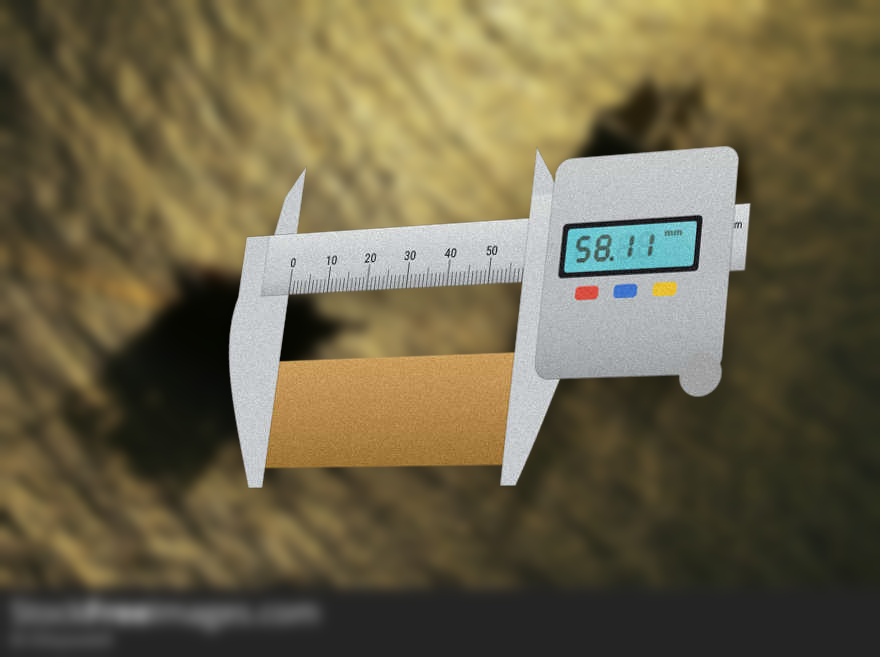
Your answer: 58.11mm
